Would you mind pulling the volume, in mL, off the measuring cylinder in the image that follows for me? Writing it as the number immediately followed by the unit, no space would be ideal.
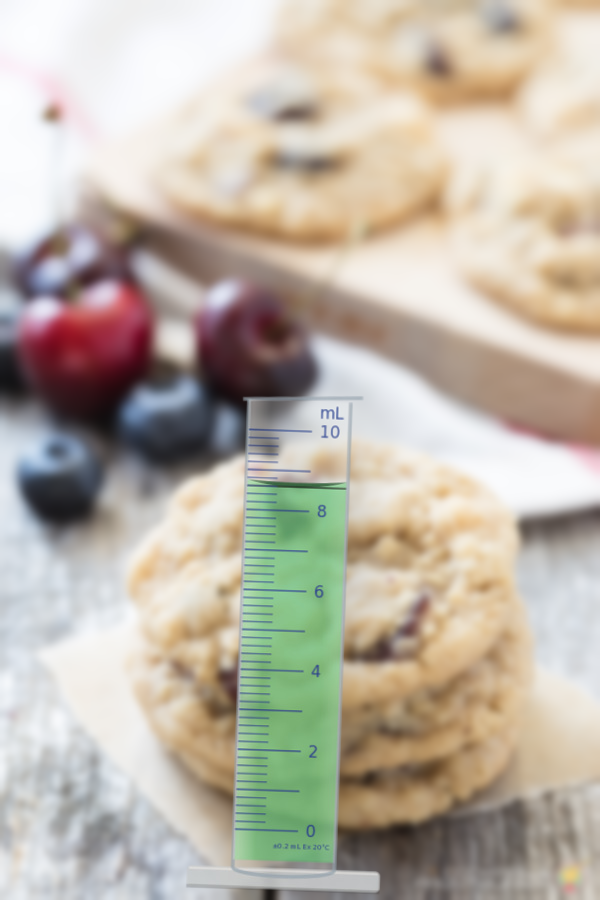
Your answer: 8.6mL
